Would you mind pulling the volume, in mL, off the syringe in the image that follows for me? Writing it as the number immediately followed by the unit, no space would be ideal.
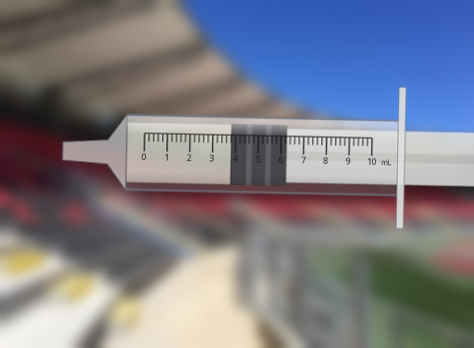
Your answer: 3.8mL
